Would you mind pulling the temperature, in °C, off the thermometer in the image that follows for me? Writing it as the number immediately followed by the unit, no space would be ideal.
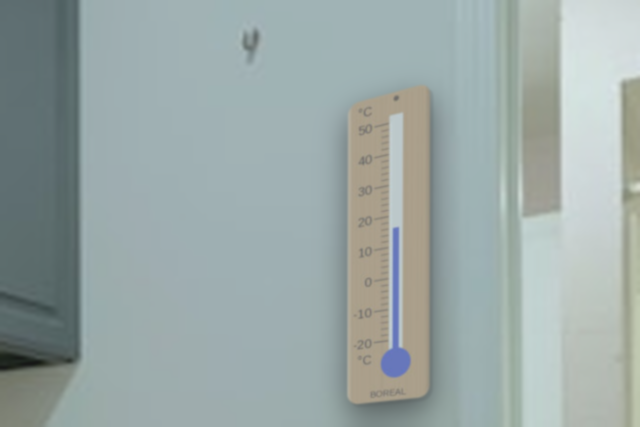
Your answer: 16°C
